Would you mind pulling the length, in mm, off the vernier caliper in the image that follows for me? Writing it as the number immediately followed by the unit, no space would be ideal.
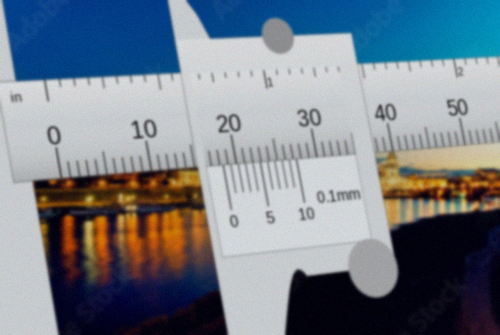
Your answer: 18.4mm
